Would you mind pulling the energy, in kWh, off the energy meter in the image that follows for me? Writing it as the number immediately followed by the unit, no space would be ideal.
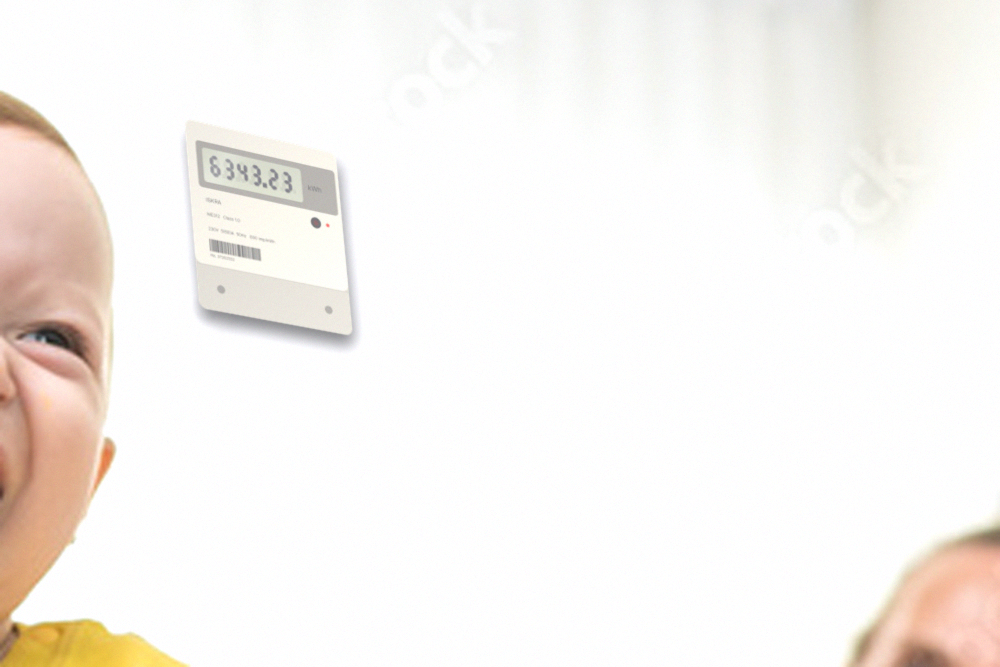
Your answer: 6343.23kWh
